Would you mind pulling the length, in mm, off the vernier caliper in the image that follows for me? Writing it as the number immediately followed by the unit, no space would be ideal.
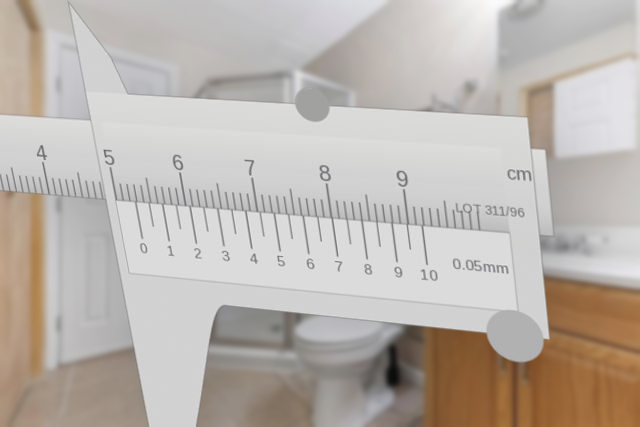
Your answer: 52.8mm
